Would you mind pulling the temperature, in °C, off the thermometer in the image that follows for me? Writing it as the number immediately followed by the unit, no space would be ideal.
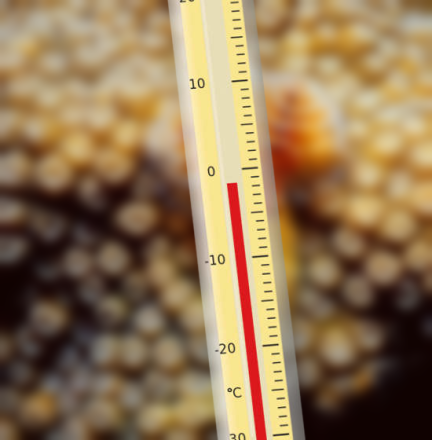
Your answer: -1.5°C
